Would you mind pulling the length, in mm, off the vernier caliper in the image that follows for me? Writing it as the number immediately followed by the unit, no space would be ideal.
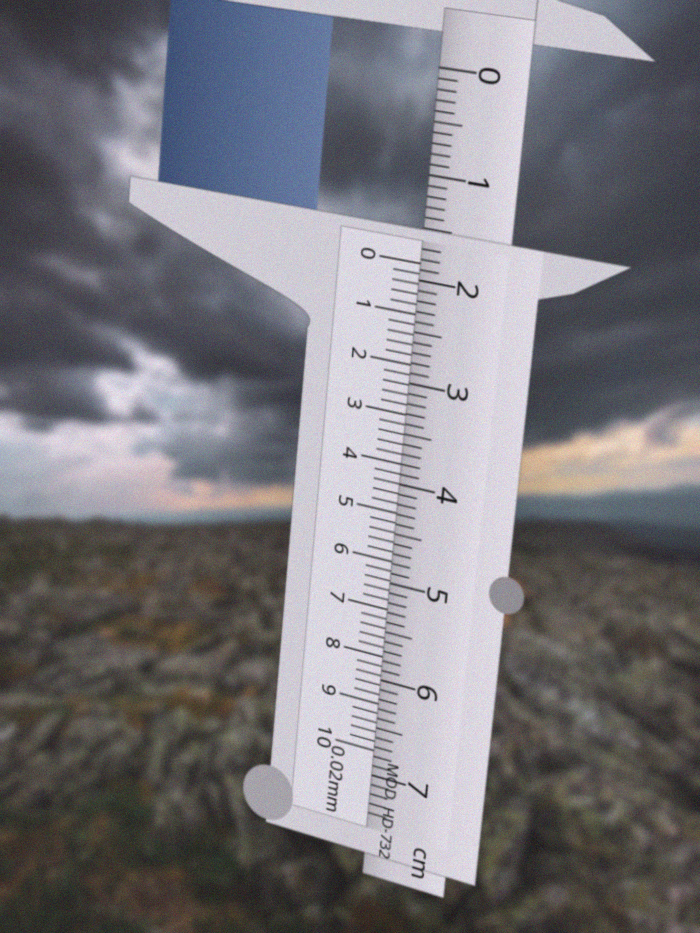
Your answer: 18.4mm
